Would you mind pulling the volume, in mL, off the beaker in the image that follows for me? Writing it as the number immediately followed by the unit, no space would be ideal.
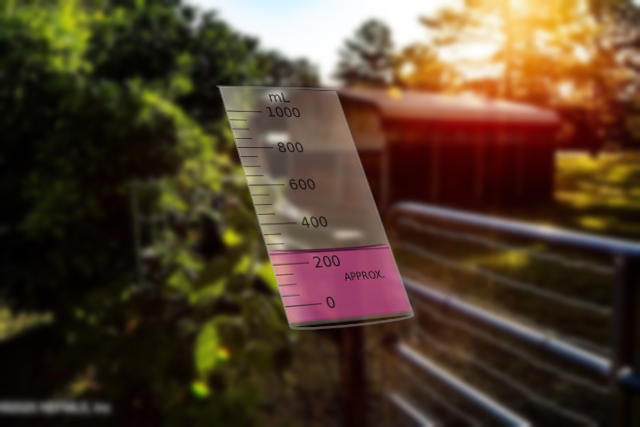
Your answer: 250mL
